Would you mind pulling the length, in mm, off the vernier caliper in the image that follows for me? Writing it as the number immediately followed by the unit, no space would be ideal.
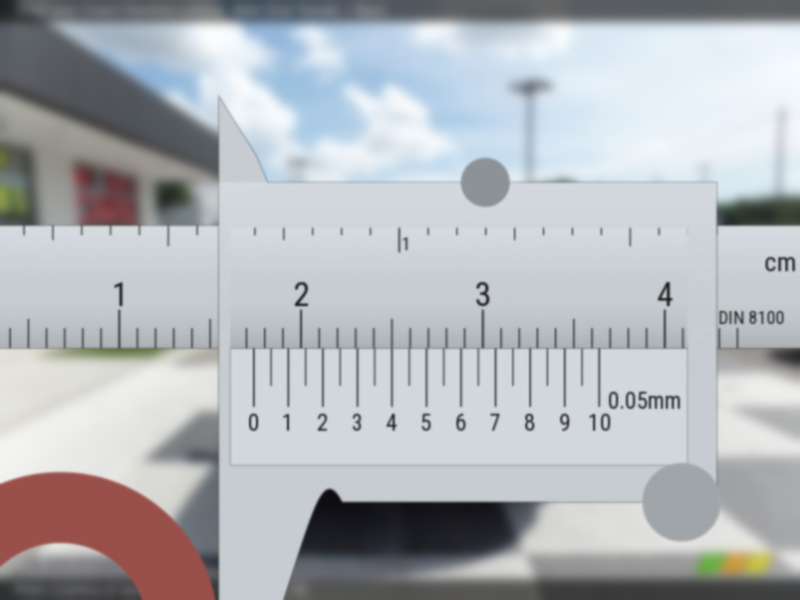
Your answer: 17.4mm
